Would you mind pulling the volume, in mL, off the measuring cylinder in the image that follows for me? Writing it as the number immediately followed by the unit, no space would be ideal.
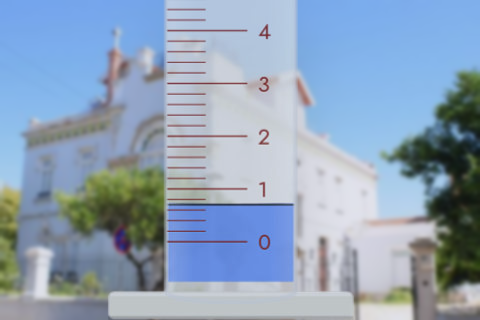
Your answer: 0.7mL
